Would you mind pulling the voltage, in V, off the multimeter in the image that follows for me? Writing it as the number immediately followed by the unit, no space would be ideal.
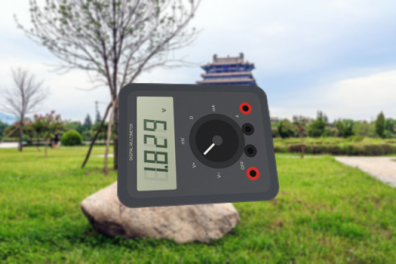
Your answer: 1.829V
